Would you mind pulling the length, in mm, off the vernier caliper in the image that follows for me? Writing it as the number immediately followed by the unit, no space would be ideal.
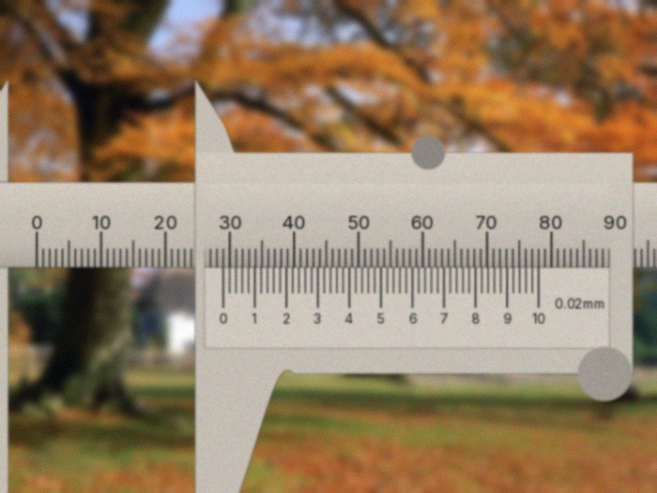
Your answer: 29.0mm
